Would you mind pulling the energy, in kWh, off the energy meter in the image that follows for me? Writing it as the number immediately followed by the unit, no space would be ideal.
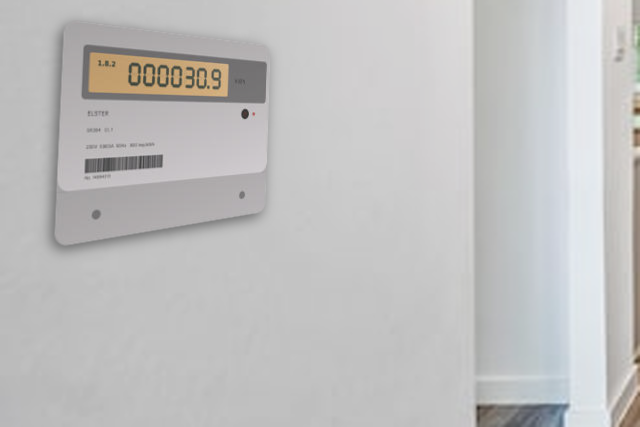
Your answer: 30.9kWh
